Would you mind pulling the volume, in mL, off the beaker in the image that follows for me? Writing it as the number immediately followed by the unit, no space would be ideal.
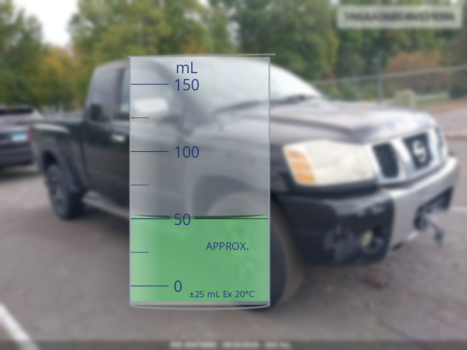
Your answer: 50mL
